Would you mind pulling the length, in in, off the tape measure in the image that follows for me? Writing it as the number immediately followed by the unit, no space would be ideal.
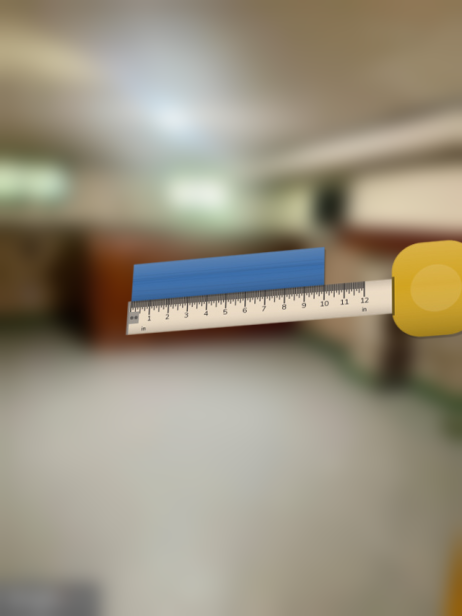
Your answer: 10in
